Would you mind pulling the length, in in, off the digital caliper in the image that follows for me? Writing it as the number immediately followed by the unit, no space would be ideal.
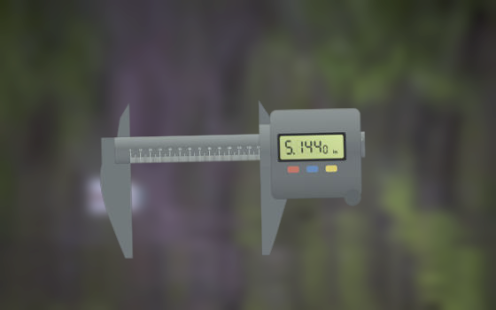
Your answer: 5.1440in
